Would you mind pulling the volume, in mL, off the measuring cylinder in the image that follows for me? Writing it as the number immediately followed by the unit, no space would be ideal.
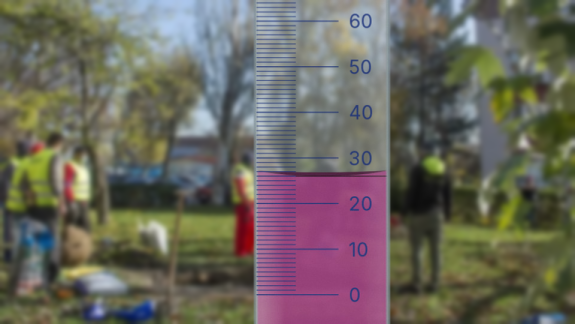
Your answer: 26mL
